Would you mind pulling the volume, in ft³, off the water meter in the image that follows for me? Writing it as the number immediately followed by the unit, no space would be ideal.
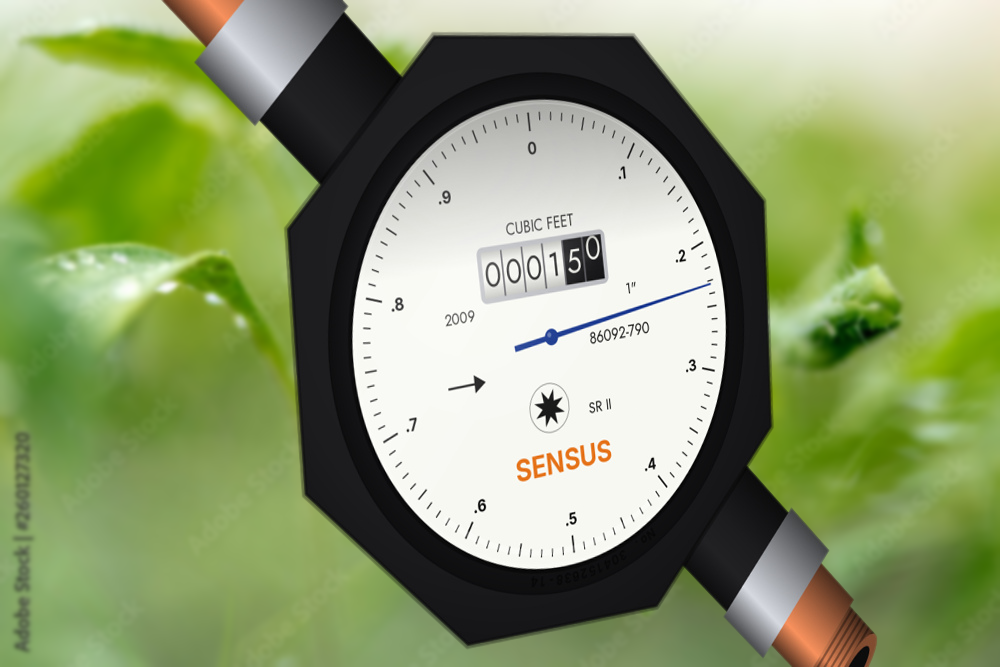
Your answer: 150.23ft³
